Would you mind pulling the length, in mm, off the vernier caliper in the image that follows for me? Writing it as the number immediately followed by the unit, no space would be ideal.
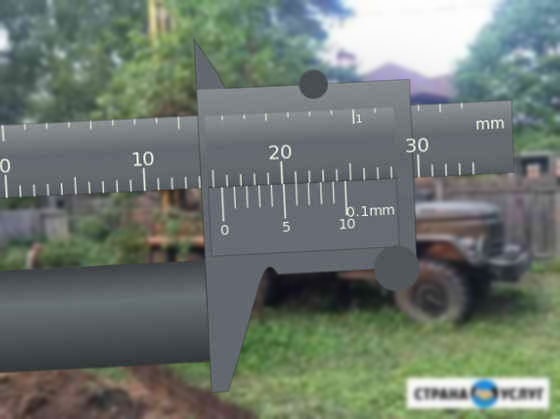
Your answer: 15.6mm
